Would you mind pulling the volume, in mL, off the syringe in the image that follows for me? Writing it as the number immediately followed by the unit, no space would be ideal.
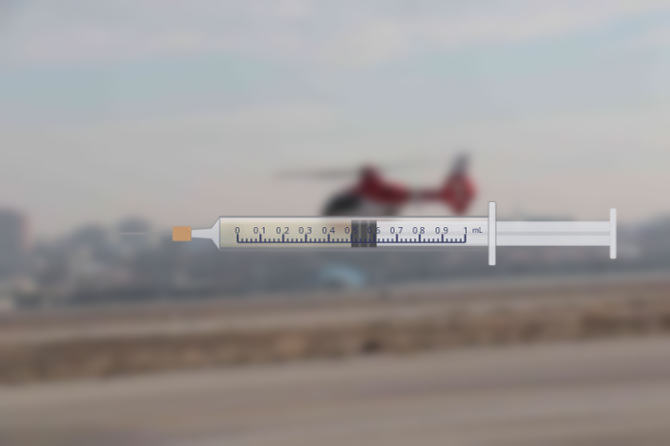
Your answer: 0.5mL
